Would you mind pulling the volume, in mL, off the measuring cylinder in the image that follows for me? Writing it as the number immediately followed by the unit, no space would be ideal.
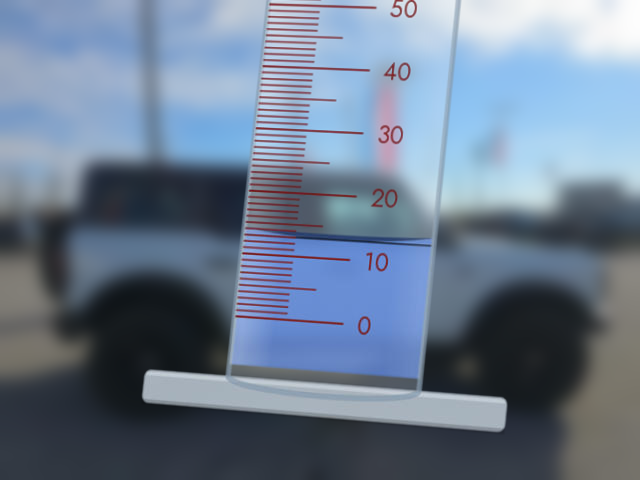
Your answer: 13mL
